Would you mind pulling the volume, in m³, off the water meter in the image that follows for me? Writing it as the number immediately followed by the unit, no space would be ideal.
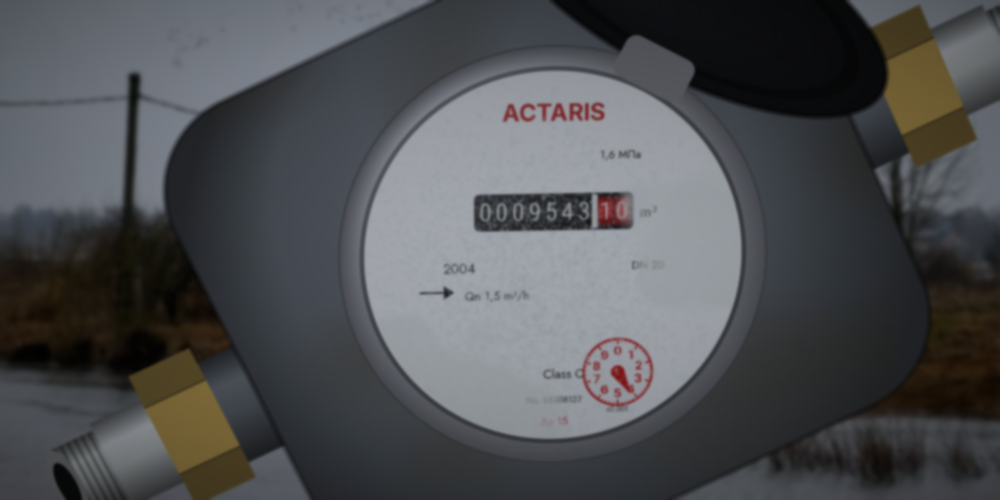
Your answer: 9543.104m³
